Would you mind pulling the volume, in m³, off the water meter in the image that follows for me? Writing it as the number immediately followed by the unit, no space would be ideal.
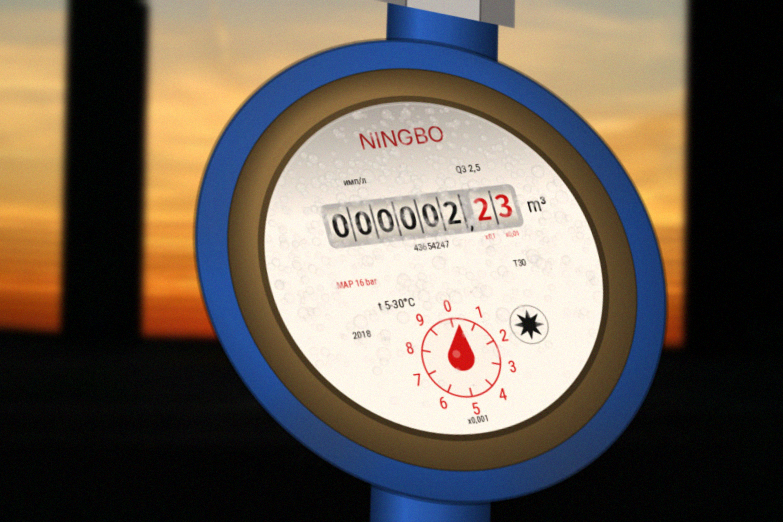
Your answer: 2.230m³
